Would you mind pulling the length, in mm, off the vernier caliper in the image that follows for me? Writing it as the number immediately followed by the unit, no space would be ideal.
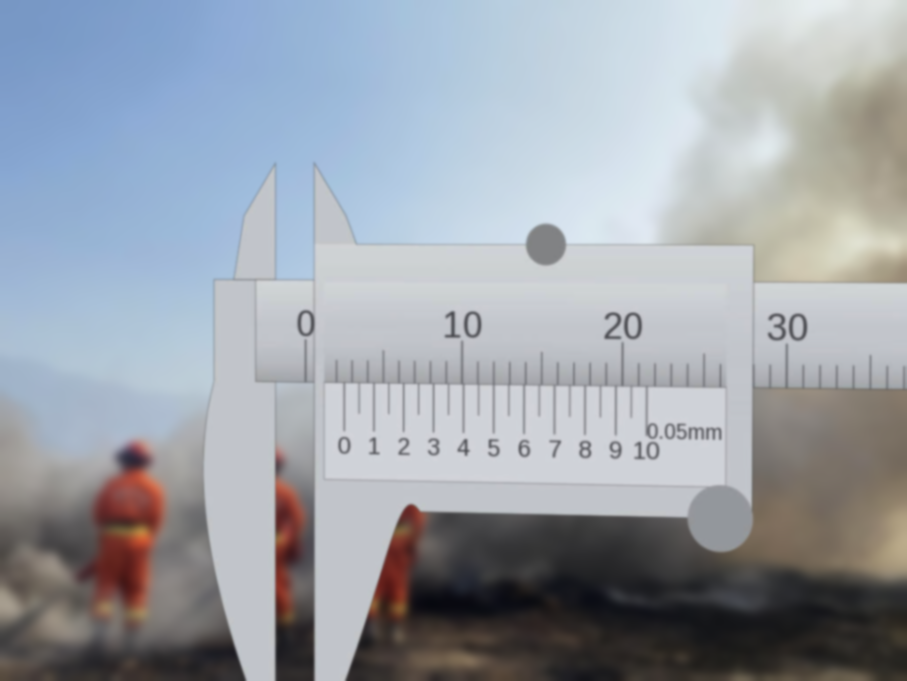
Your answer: 2.5mm
